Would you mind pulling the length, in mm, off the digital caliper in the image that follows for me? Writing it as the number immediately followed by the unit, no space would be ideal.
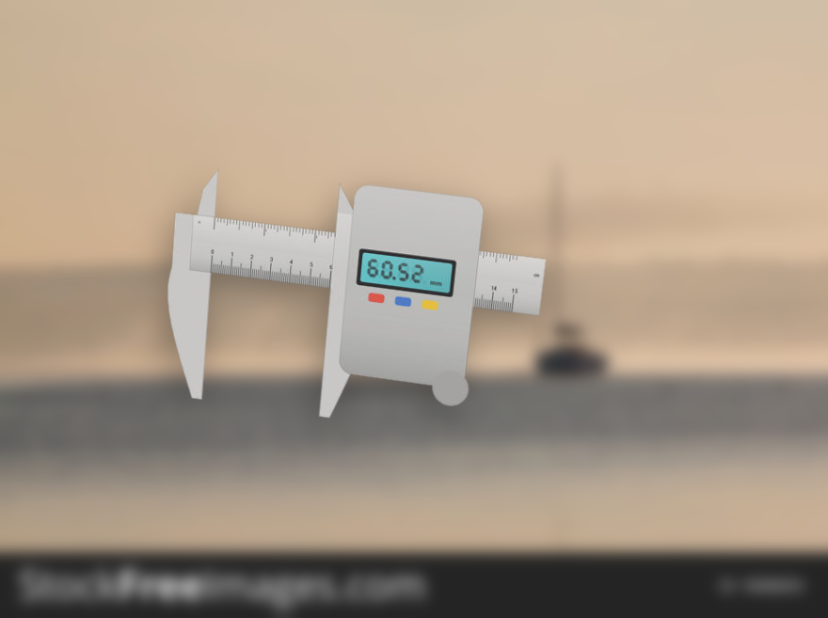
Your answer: 60.52mm
